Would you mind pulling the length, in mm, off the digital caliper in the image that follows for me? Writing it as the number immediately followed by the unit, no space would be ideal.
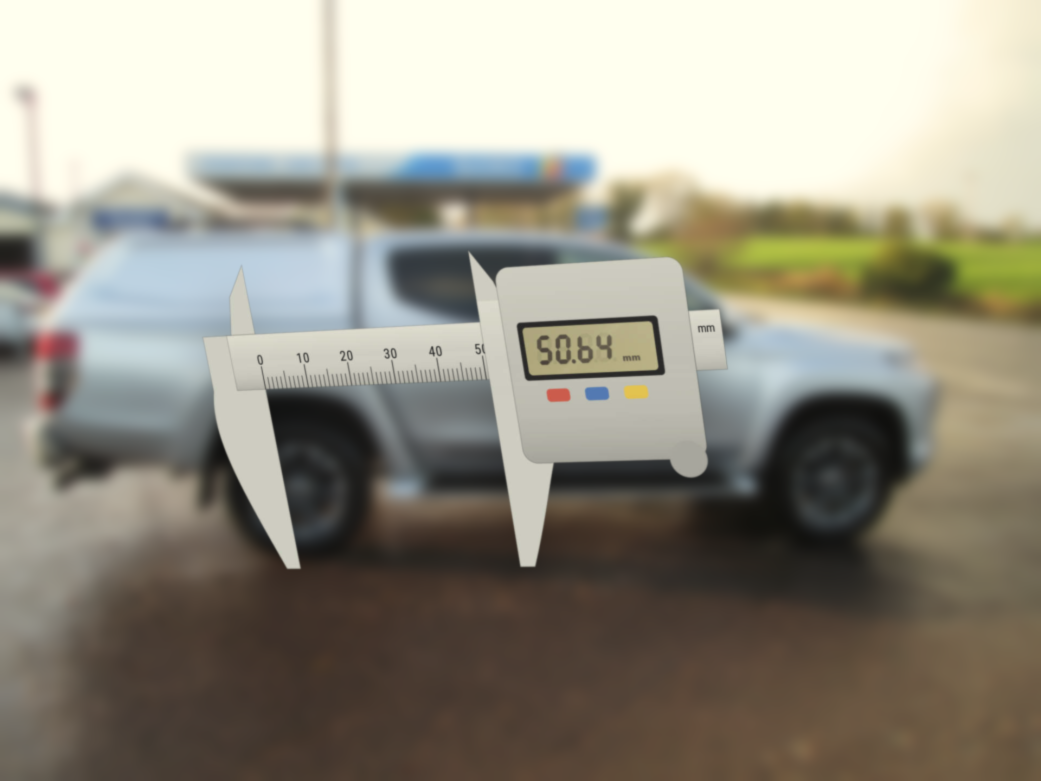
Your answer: 50.64mm
